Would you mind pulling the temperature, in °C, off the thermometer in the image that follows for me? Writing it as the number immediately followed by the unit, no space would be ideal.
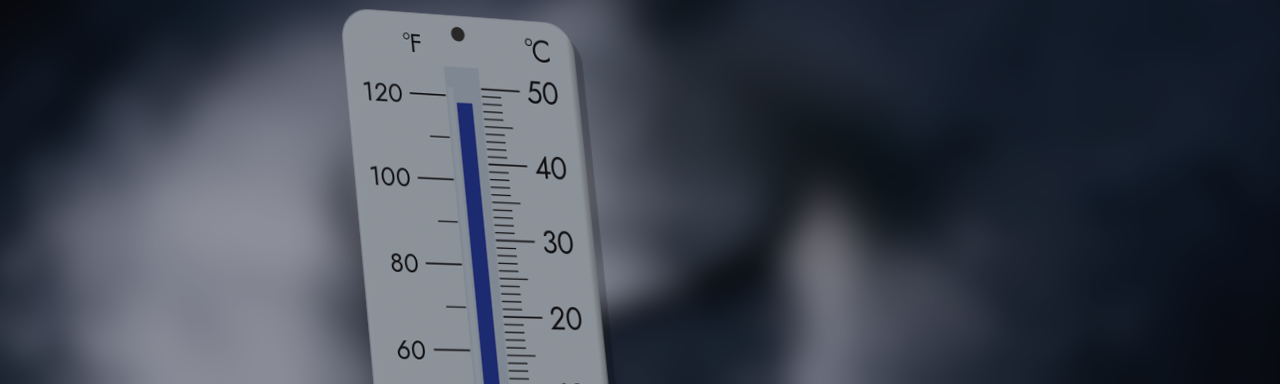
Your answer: 48°C
